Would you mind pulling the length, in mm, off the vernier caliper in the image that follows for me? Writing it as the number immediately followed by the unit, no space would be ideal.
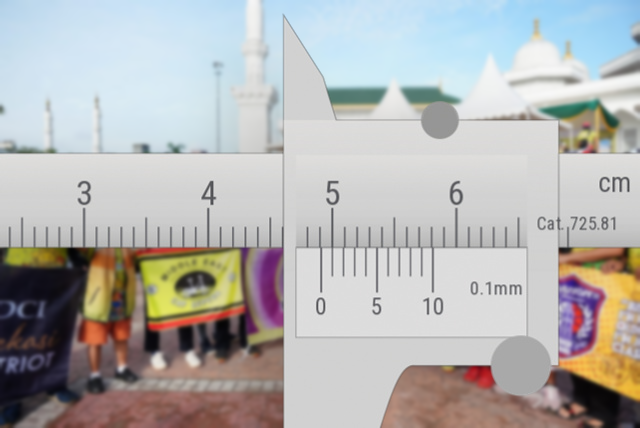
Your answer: 49.1mm
